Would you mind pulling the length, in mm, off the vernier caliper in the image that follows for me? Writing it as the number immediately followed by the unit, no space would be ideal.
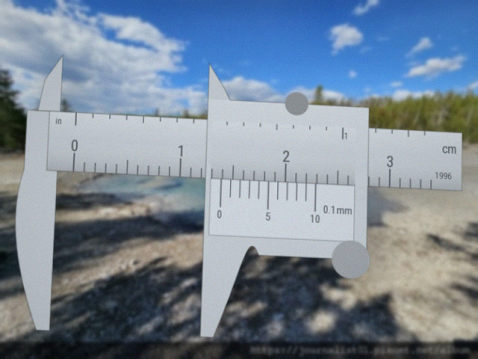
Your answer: 13.9mm
